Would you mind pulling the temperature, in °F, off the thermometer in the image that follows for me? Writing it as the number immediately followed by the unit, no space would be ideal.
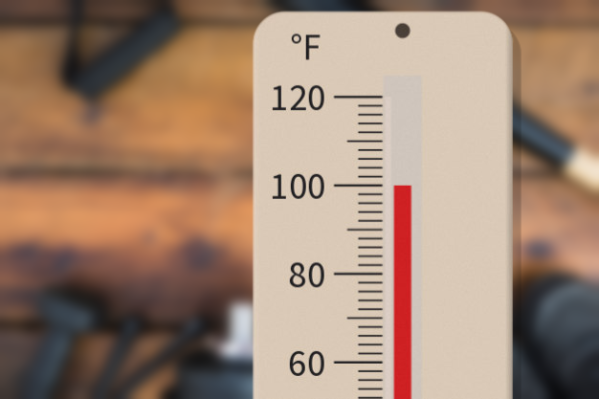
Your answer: 100°F
